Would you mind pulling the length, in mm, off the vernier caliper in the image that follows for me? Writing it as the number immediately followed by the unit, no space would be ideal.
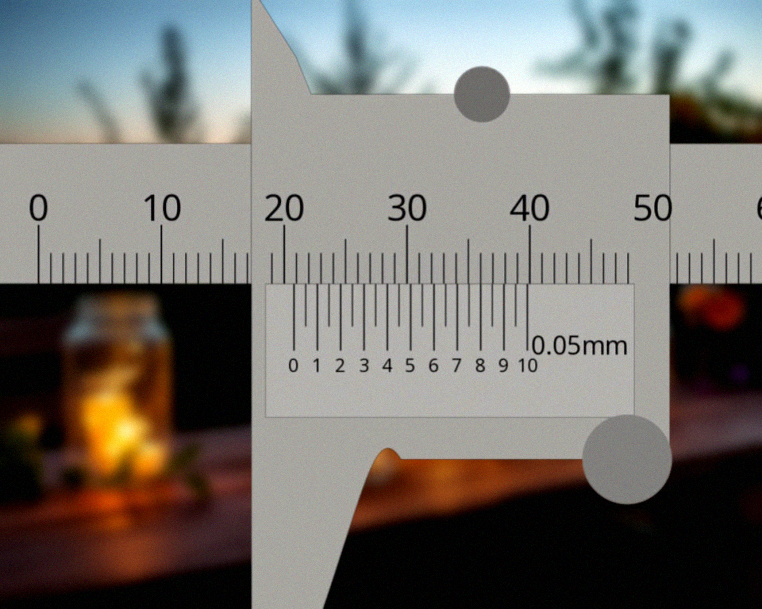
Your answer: 20.8mm
